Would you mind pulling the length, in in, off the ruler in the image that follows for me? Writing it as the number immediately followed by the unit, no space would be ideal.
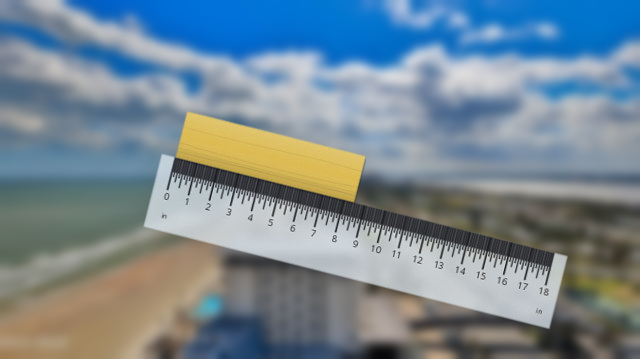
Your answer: 8.5in
